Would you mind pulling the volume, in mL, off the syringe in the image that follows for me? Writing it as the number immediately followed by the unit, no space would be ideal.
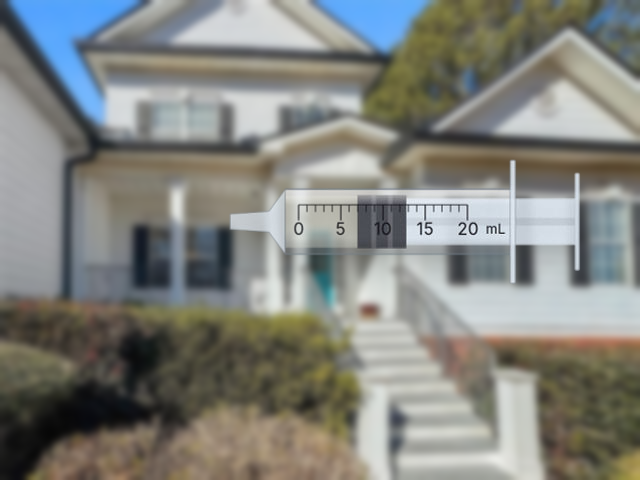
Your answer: 7mL
